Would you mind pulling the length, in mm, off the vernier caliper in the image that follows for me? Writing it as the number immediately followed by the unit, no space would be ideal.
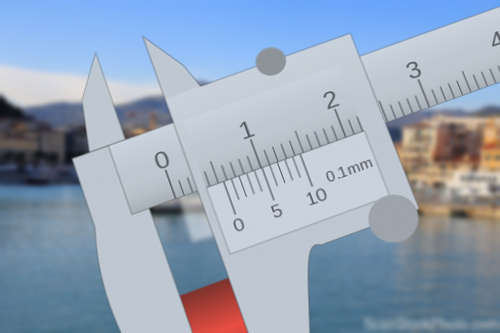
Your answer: 5.6mm
